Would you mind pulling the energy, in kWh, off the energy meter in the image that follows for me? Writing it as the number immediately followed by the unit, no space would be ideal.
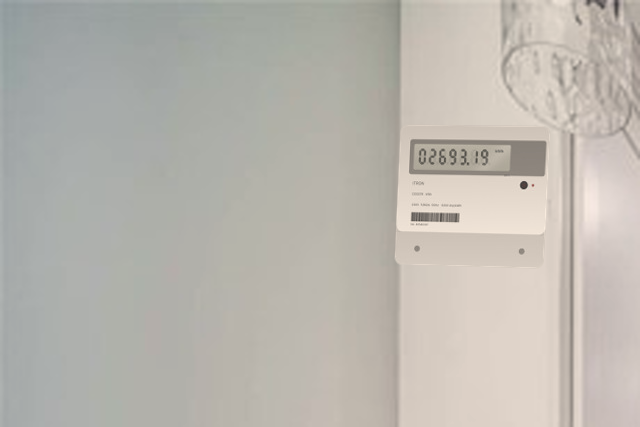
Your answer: 2693.19kWh
